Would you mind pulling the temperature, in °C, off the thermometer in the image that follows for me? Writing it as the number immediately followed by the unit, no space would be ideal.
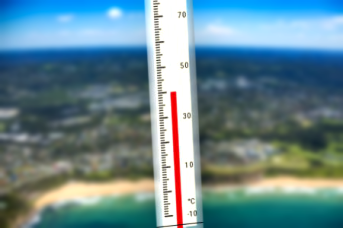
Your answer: 40°C
